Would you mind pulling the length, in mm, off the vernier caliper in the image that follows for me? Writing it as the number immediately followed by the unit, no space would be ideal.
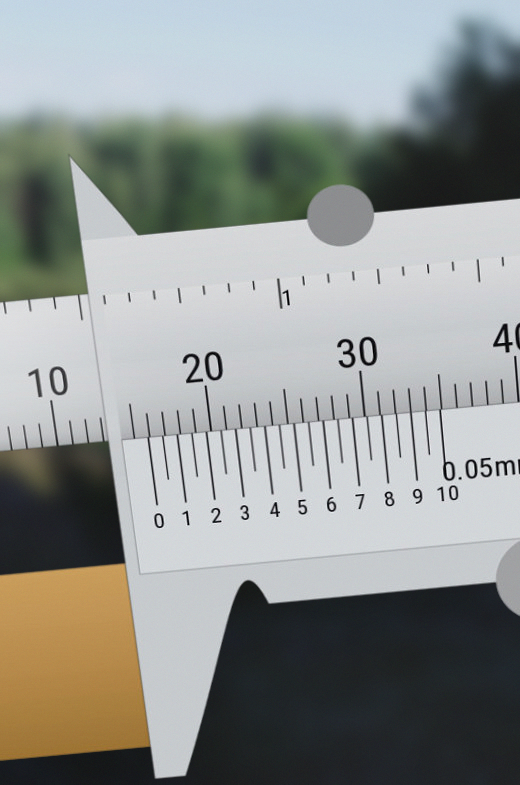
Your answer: 15.9mm
